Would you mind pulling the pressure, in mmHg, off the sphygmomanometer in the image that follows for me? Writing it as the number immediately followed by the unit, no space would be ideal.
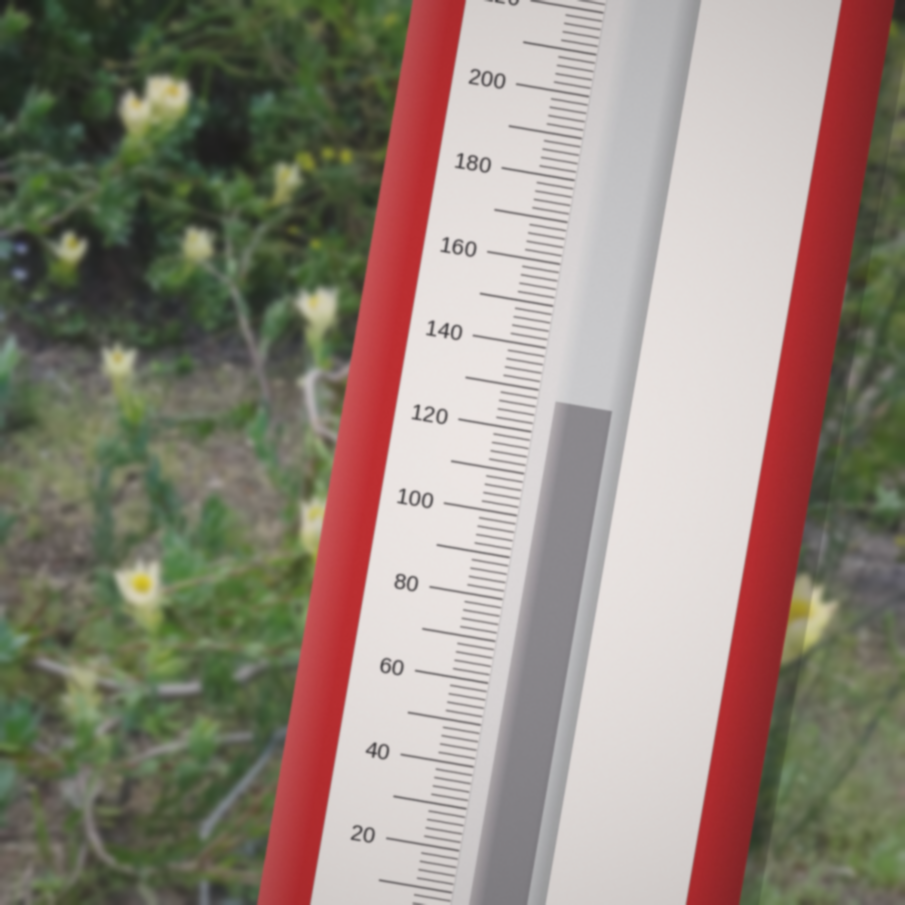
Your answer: 128mmHg
